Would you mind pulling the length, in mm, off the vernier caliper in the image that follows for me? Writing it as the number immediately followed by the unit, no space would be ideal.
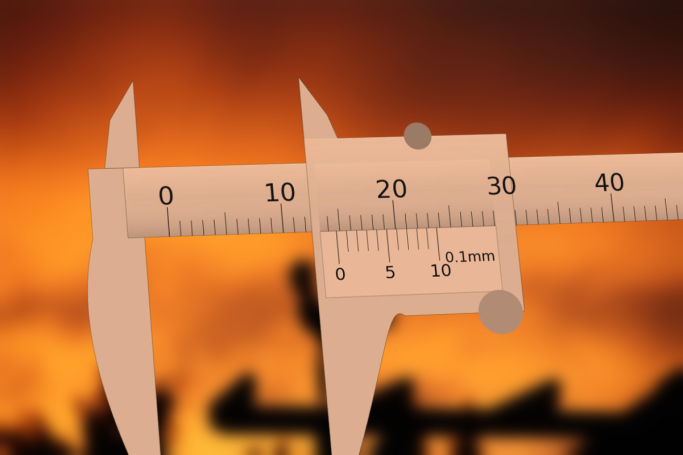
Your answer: 14.7mm
